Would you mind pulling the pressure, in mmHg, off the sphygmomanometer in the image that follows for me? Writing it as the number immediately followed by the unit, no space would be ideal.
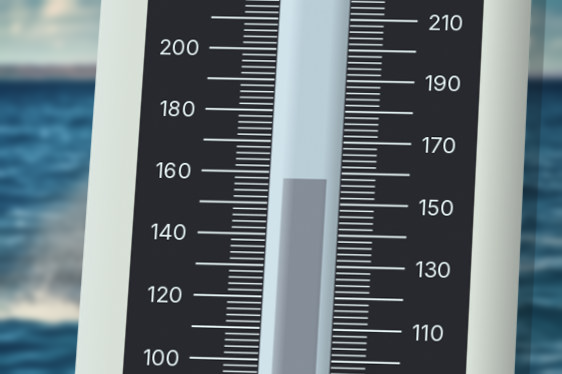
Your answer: 158mmHg
